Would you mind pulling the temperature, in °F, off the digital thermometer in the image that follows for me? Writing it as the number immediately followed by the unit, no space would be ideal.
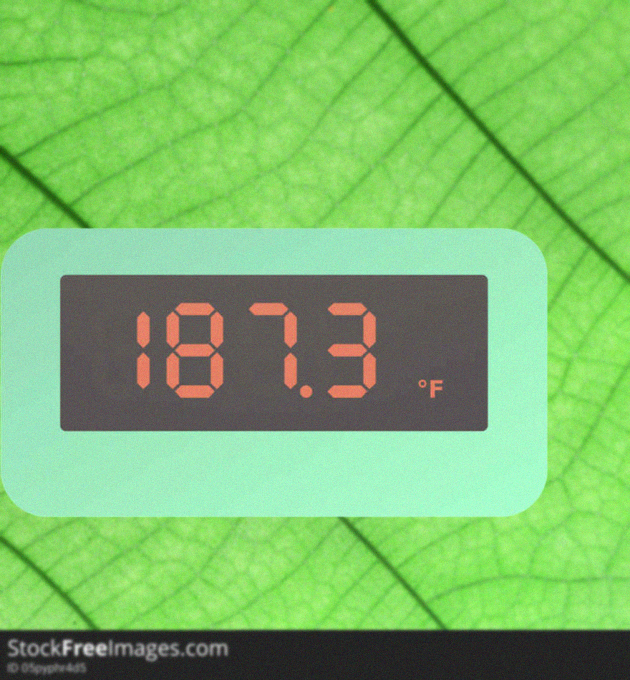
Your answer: 187.3°F
